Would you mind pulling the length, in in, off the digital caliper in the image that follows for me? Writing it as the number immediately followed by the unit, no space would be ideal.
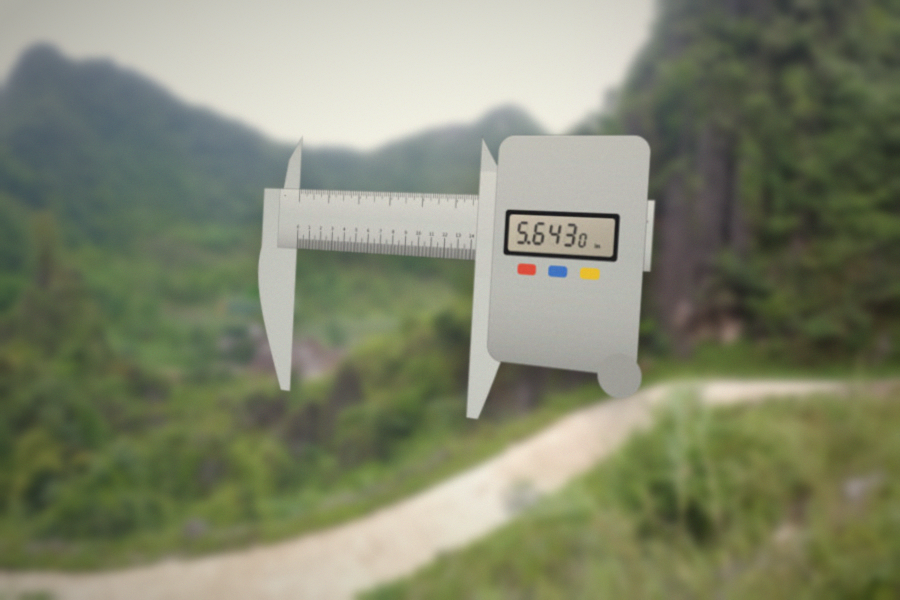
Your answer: 5.6430in
